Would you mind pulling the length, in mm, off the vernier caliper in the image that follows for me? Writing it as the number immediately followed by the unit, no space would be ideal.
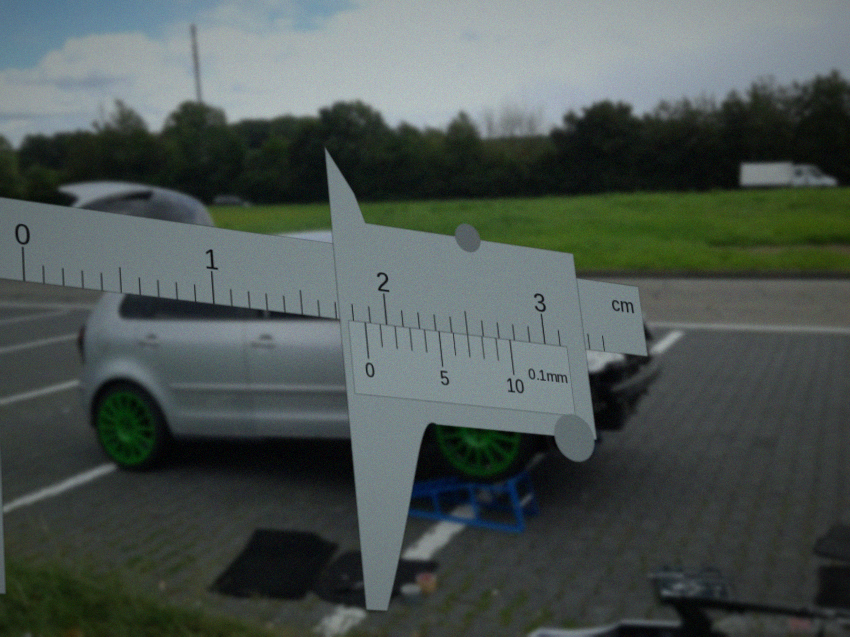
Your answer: 18.7mm
